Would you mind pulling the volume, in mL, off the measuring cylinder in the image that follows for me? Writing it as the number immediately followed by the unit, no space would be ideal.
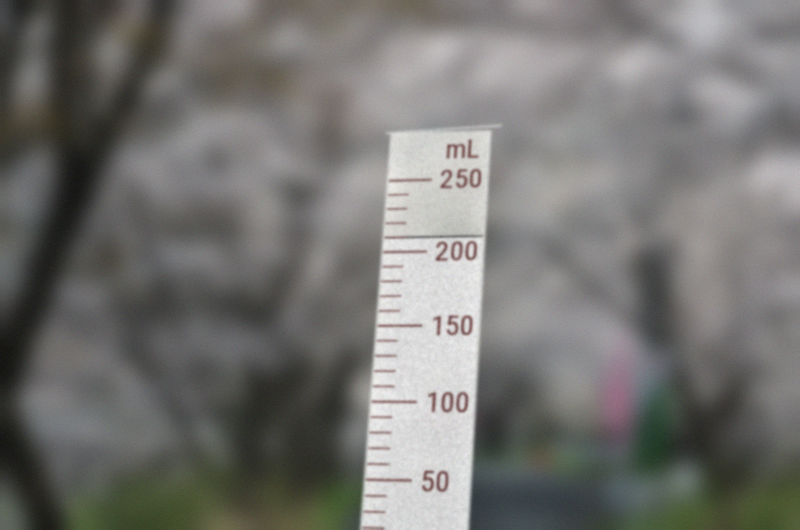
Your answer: 210mL
